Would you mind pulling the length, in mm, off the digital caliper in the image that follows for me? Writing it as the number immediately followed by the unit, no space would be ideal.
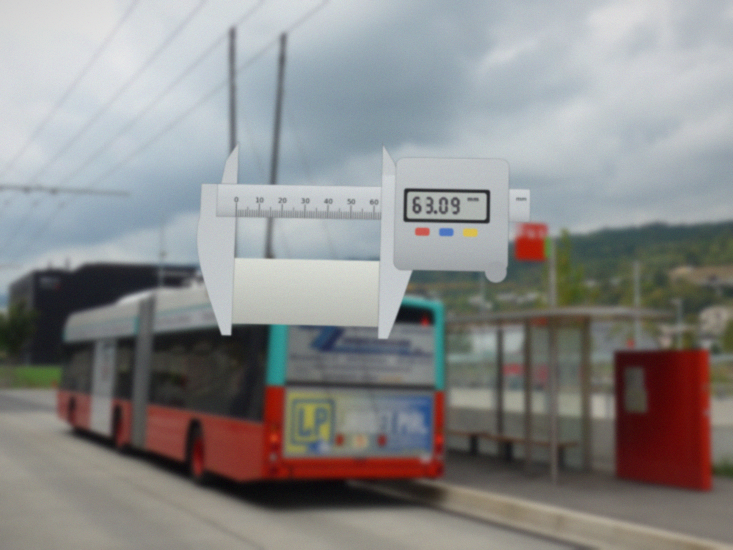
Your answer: 63.09mm
